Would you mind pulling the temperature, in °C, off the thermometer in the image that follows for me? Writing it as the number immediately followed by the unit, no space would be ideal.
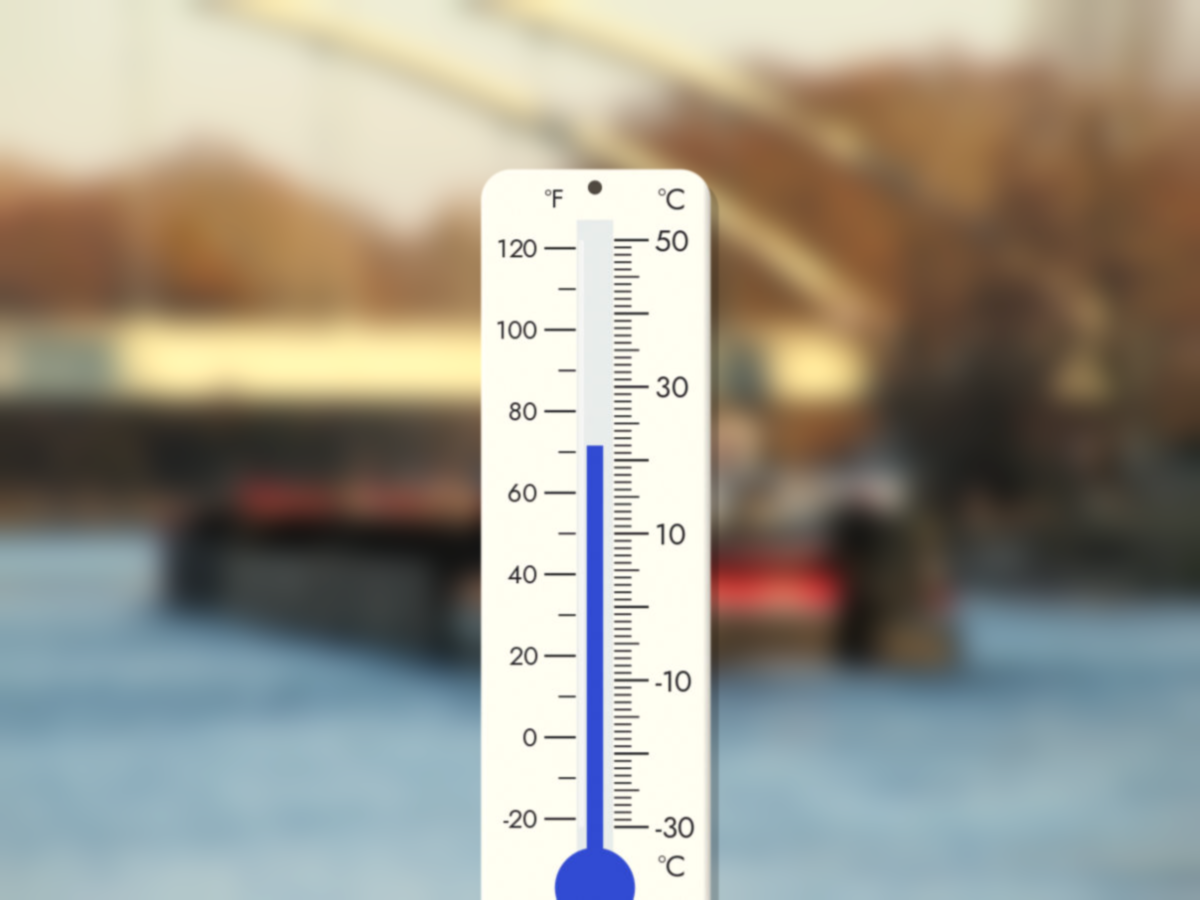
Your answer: 22°C
